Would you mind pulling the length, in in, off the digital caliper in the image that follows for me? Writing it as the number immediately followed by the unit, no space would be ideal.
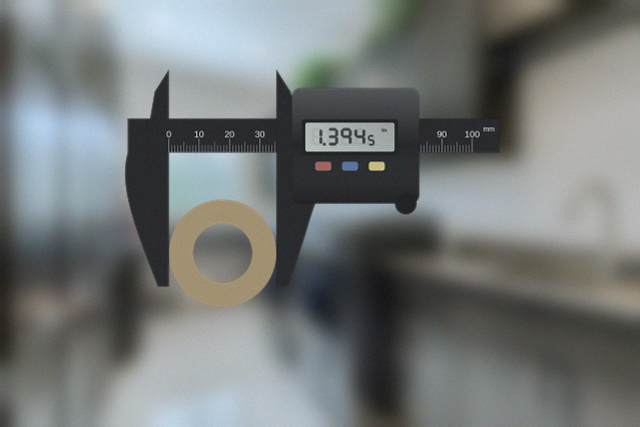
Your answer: 1.3945in
